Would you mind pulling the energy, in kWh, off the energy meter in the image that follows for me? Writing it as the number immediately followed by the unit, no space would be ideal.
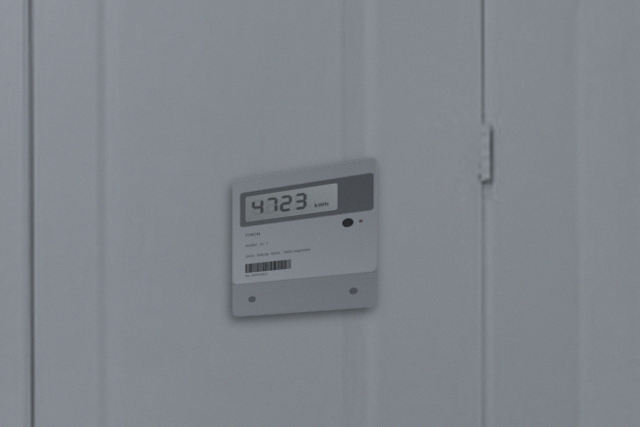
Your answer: 4723kWh
